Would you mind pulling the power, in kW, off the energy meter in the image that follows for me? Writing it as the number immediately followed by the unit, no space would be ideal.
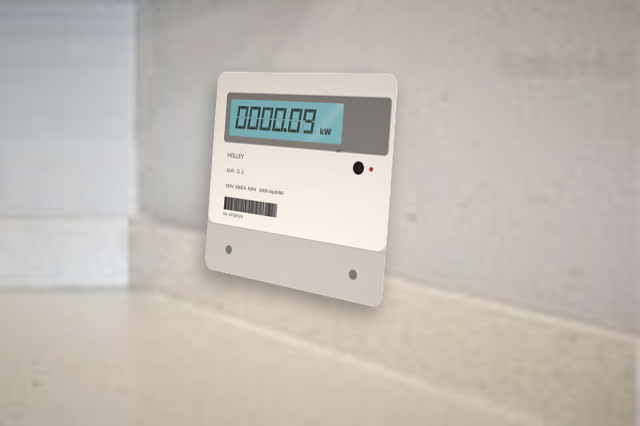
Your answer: 0.09kW
